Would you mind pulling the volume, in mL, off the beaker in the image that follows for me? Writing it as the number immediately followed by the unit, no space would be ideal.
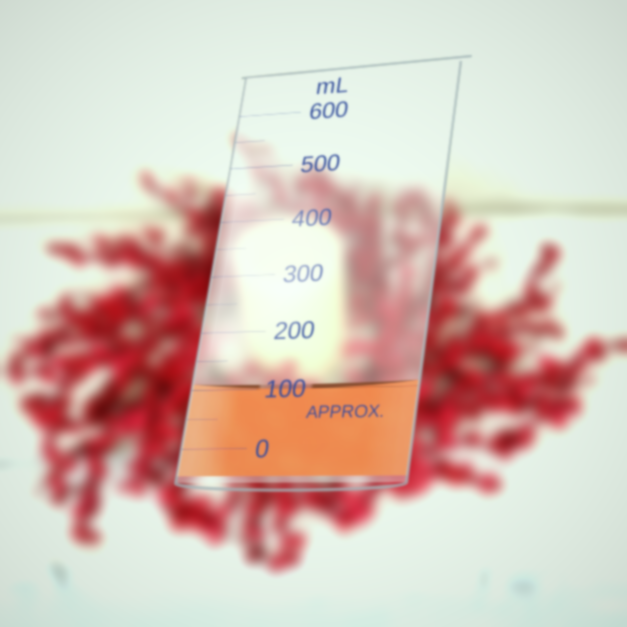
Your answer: 100mL
